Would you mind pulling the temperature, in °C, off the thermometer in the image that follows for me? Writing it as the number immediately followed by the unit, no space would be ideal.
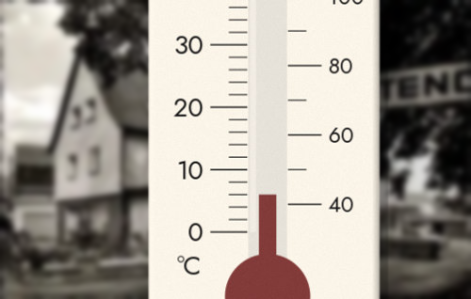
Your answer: 6°C
